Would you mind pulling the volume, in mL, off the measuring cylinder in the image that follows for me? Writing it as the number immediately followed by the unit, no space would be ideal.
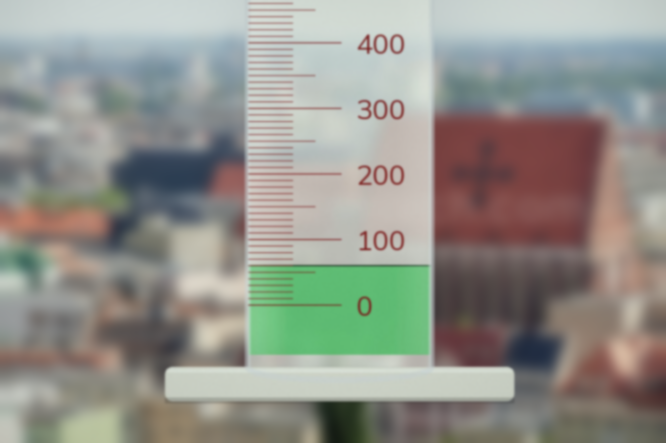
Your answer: 60mL
